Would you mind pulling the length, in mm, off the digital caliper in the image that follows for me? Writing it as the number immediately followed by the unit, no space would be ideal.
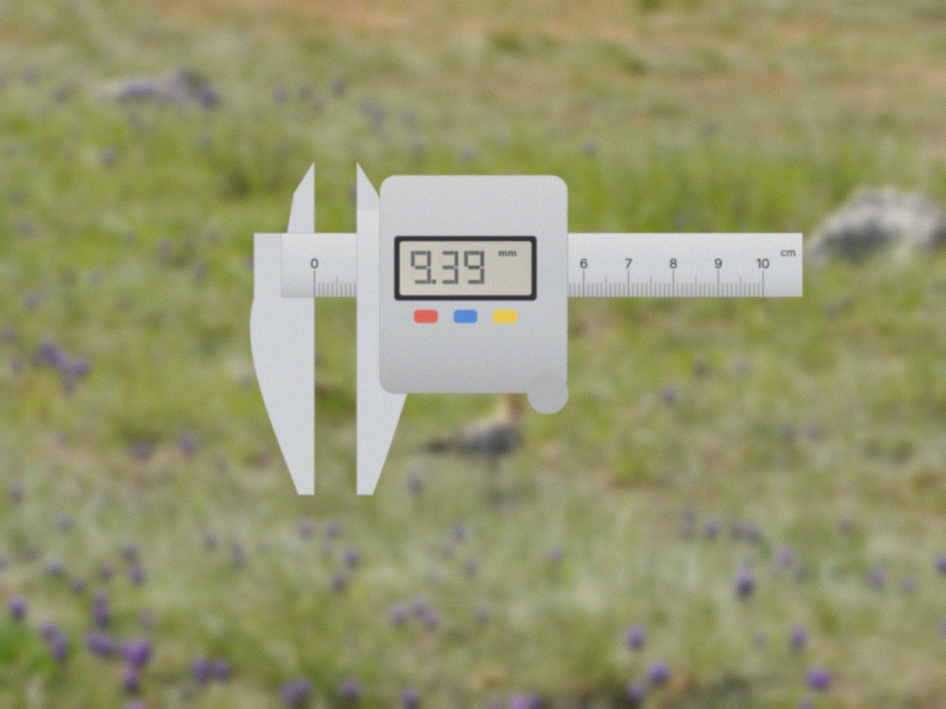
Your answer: 9.39mm
